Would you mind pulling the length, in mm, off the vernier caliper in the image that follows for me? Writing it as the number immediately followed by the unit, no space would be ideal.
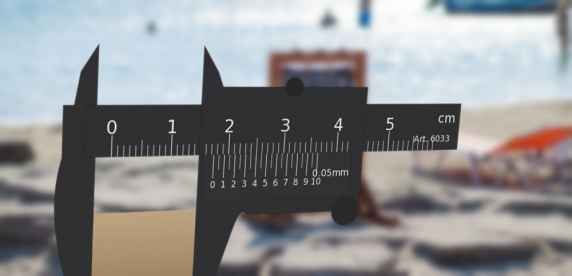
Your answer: 17.4mm
